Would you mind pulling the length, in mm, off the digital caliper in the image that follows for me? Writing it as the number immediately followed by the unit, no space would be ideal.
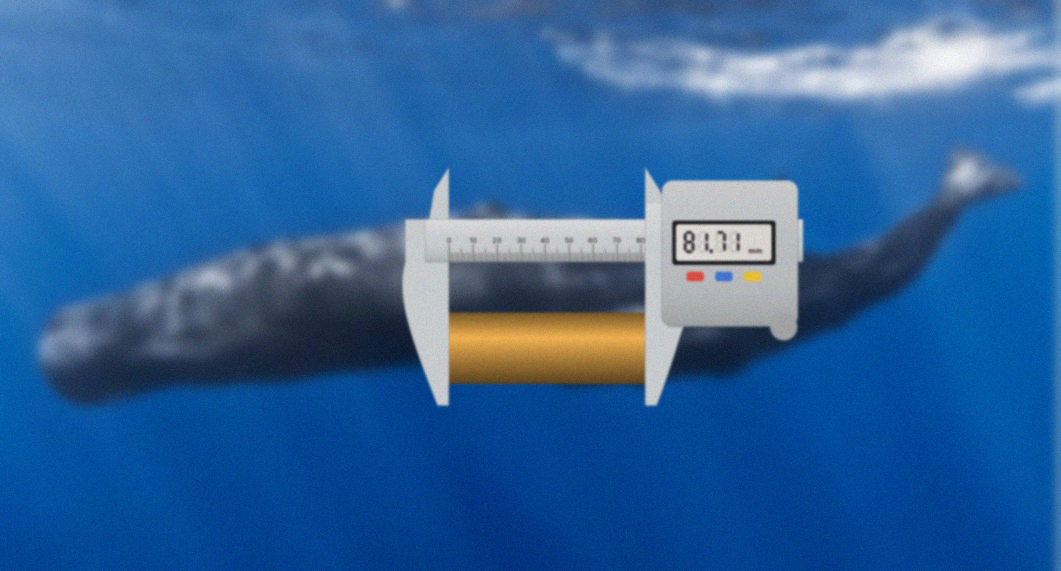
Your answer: 81.71mm
